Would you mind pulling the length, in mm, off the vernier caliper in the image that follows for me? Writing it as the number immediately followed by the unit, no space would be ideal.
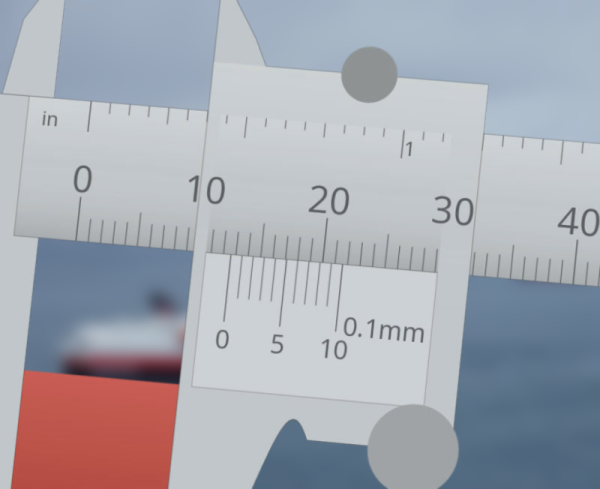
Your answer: 12.6mm
